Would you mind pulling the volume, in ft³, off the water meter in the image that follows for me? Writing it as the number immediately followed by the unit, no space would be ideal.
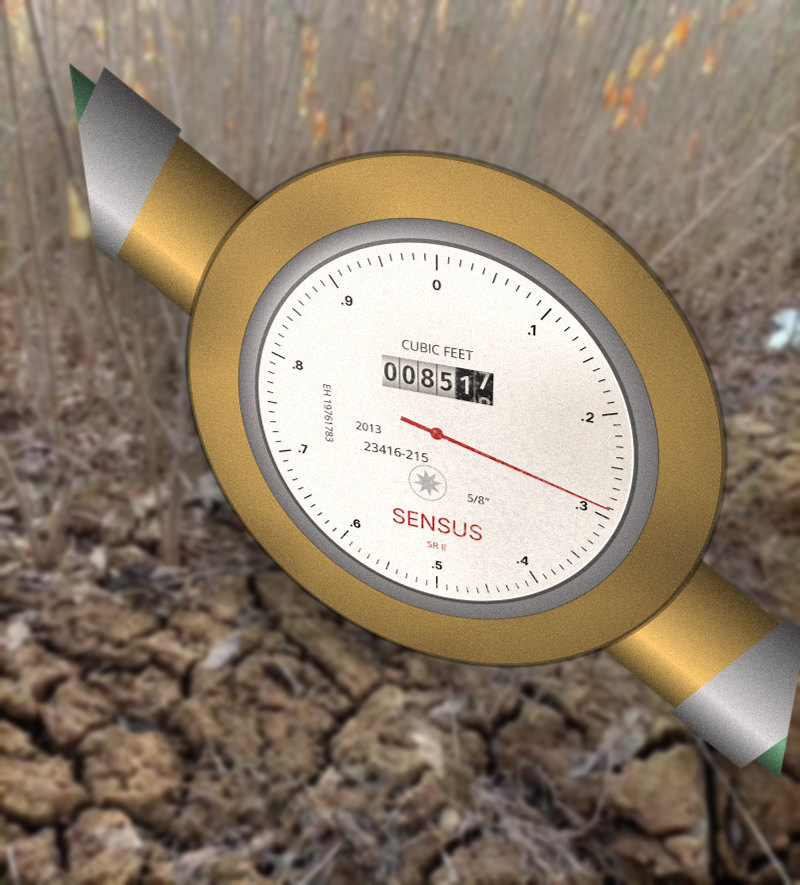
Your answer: 8517.29ft³
